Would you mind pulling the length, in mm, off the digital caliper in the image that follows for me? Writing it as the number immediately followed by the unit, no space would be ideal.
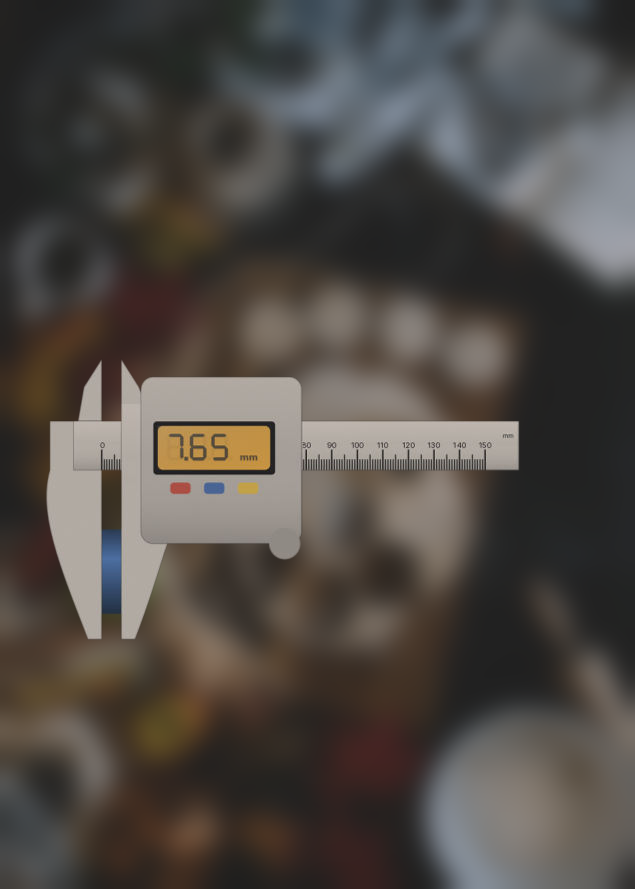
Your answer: 7.65mm
